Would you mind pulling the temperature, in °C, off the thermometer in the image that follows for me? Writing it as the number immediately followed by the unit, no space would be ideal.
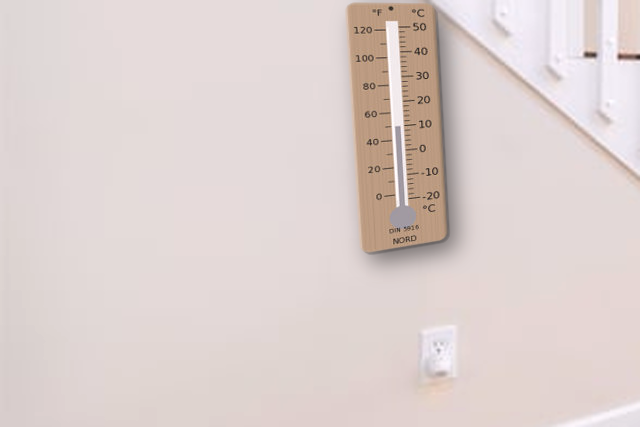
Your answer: 10°C
